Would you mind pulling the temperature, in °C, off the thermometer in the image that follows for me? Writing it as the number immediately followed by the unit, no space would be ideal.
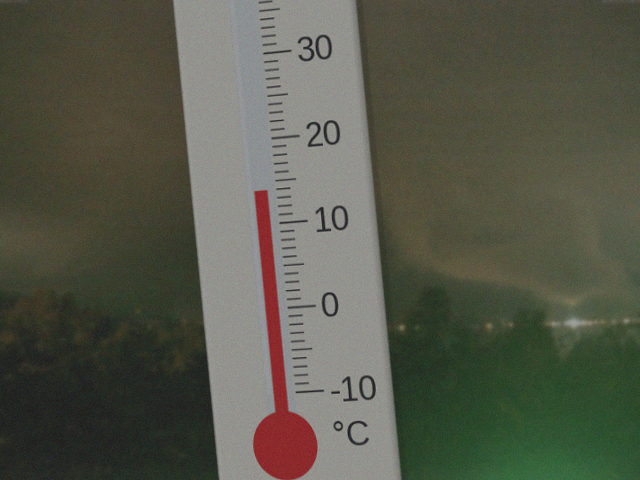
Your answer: 14°C
